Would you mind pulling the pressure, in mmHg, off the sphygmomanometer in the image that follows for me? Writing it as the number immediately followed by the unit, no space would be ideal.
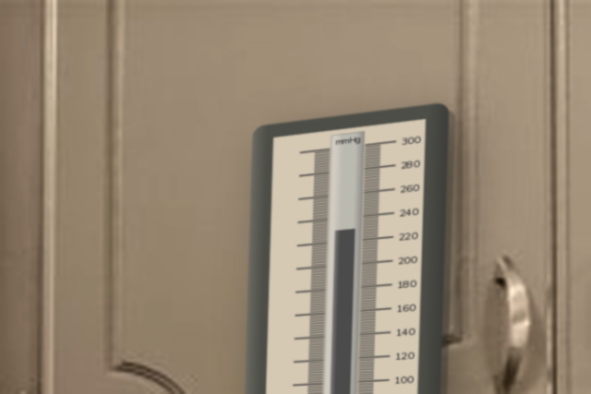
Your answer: 230mmHg
